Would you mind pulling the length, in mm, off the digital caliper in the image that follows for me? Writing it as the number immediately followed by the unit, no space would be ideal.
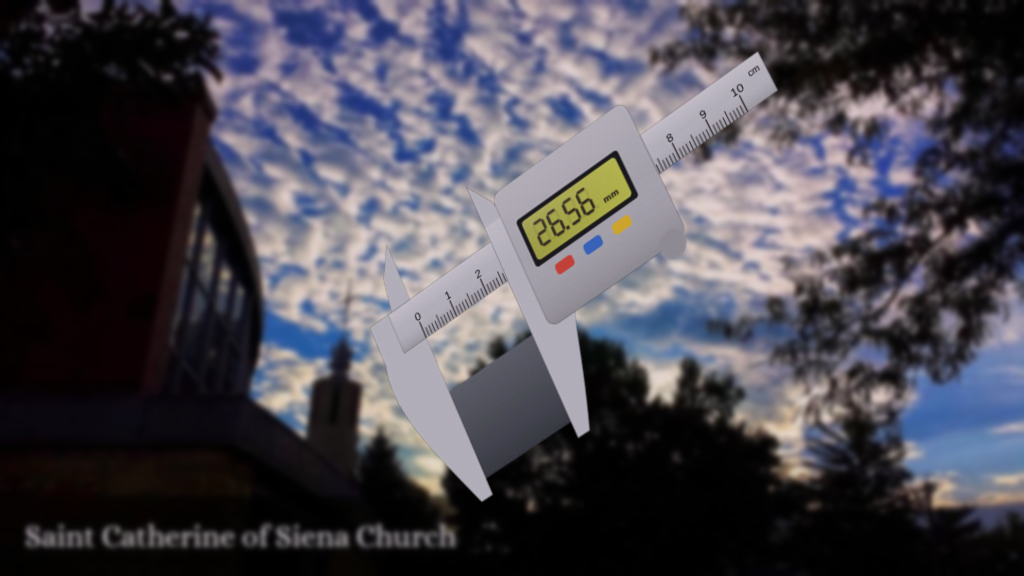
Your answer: 26.56mm
